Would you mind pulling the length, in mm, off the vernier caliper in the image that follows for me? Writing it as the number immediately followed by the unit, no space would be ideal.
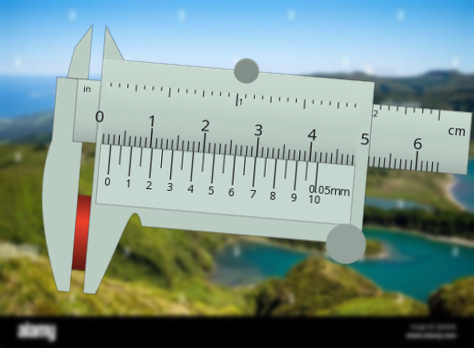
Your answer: 2.5mm
